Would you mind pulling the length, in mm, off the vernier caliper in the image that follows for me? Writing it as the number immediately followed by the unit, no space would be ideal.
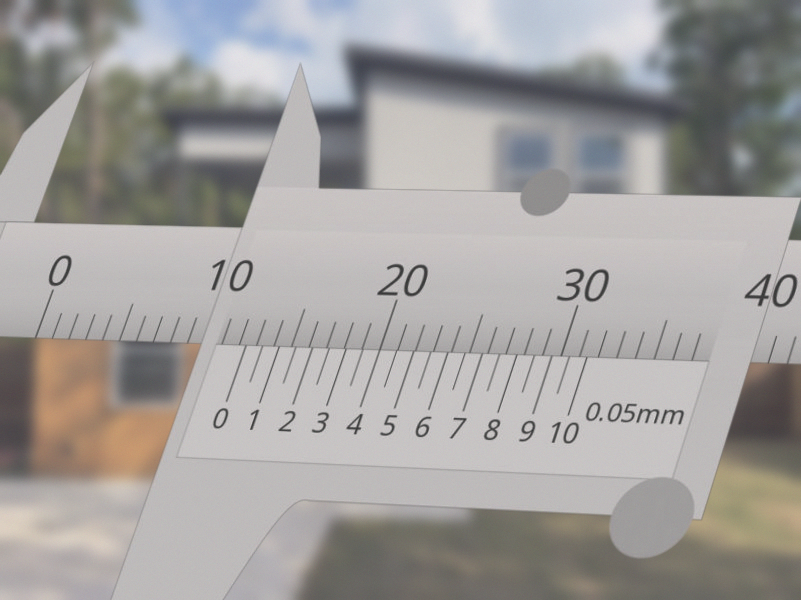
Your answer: 12.4mm
